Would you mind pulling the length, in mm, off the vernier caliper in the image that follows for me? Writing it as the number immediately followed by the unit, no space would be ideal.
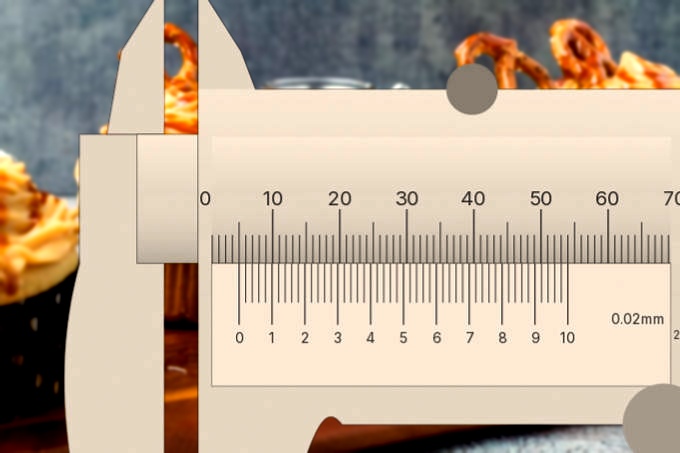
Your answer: 5.0mm
